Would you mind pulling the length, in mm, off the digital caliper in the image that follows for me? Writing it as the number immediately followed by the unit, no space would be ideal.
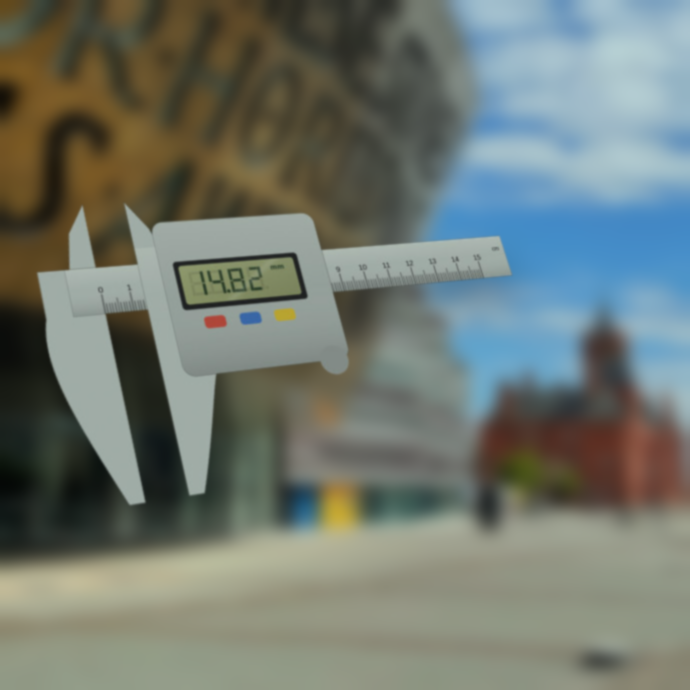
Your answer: 14.82mm
